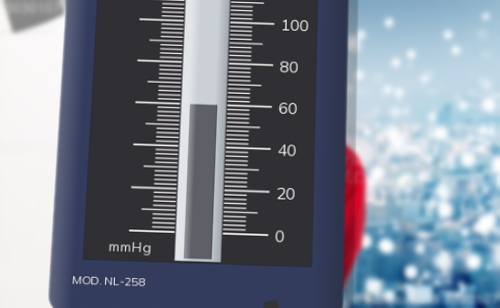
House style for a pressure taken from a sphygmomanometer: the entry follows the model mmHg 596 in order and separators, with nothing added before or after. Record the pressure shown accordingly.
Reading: mmHg 60
